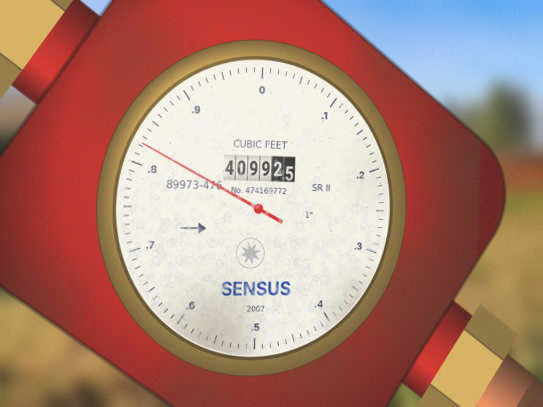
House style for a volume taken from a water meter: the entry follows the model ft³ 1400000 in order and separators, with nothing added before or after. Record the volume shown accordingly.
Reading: ft³ 409924.82
